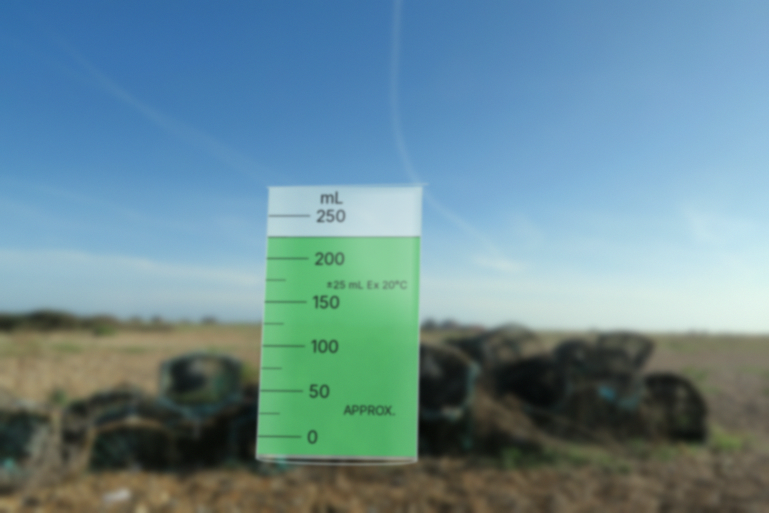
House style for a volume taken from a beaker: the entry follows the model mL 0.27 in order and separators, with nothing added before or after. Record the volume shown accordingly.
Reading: mL 225
